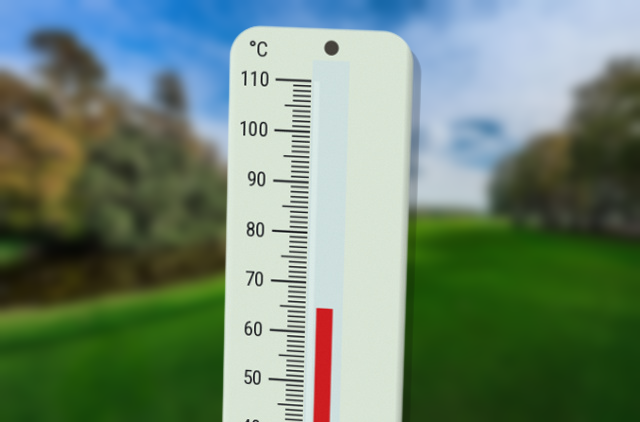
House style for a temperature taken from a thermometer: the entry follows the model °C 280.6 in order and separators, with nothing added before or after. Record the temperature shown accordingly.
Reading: °C 65
